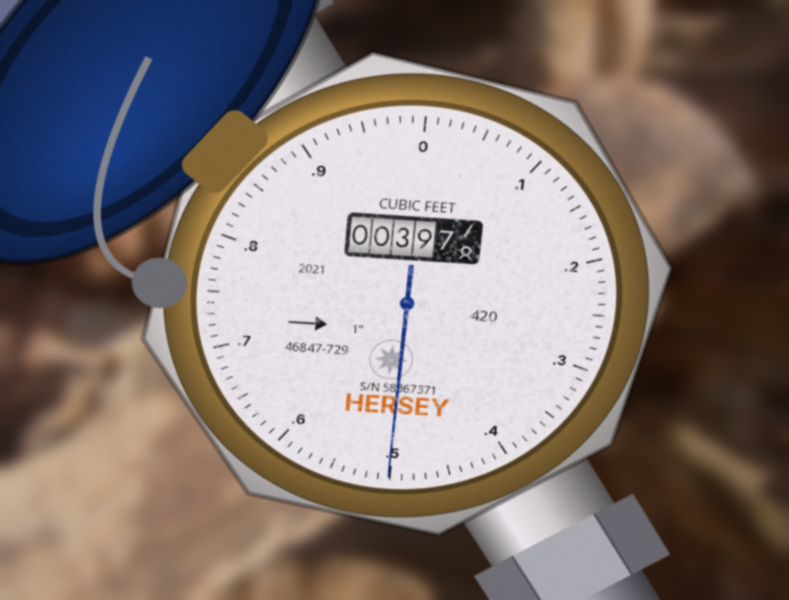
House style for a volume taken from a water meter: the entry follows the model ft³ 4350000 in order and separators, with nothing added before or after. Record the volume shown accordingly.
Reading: ft³ 3977.50
